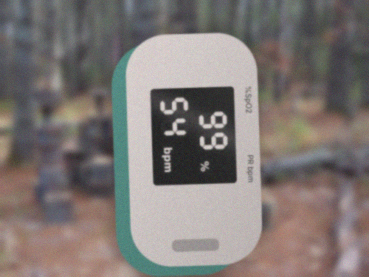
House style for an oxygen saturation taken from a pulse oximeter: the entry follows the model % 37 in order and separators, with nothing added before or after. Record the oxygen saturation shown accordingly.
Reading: % 99
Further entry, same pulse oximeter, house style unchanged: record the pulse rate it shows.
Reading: bpm 54
